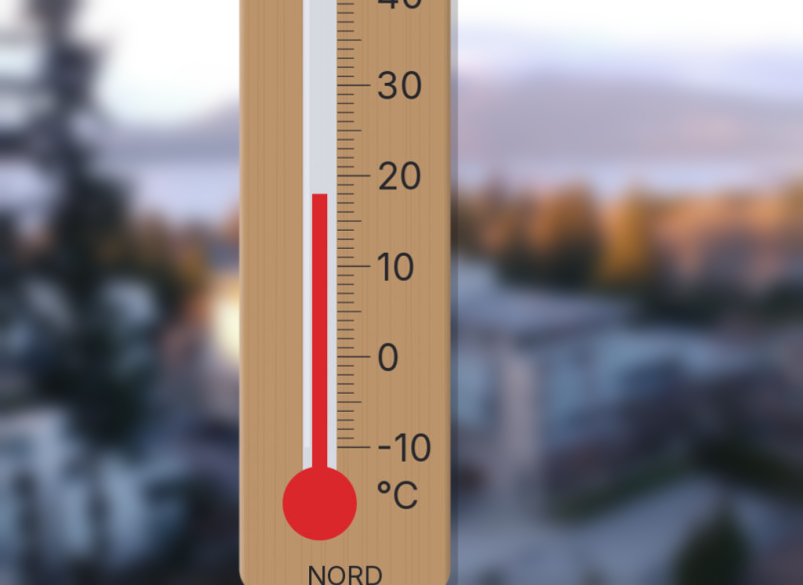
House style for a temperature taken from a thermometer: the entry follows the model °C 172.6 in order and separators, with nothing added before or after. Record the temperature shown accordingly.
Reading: °C 18
